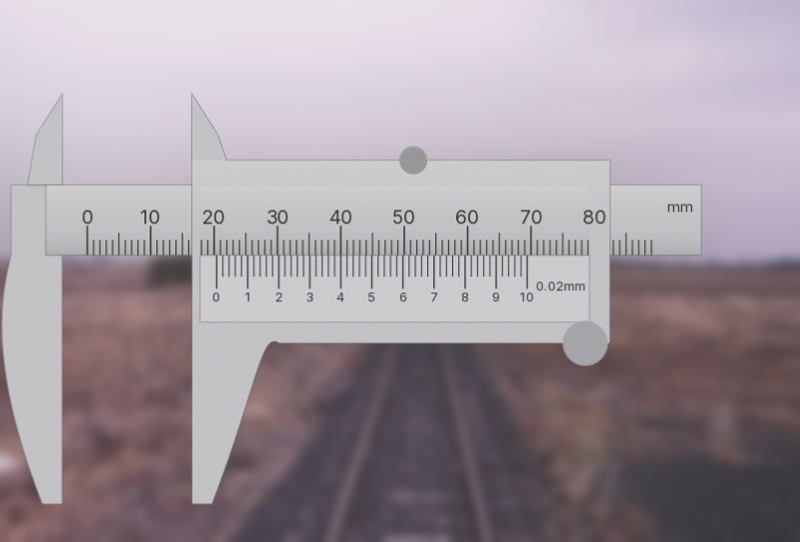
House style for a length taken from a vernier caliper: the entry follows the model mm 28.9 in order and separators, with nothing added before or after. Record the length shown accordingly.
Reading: mm 20.4
